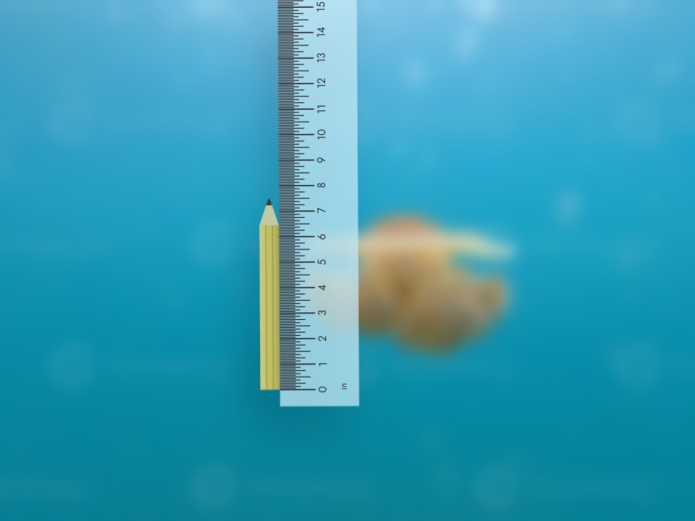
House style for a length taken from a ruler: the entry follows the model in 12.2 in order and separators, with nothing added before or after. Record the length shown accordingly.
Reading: in 7.5
